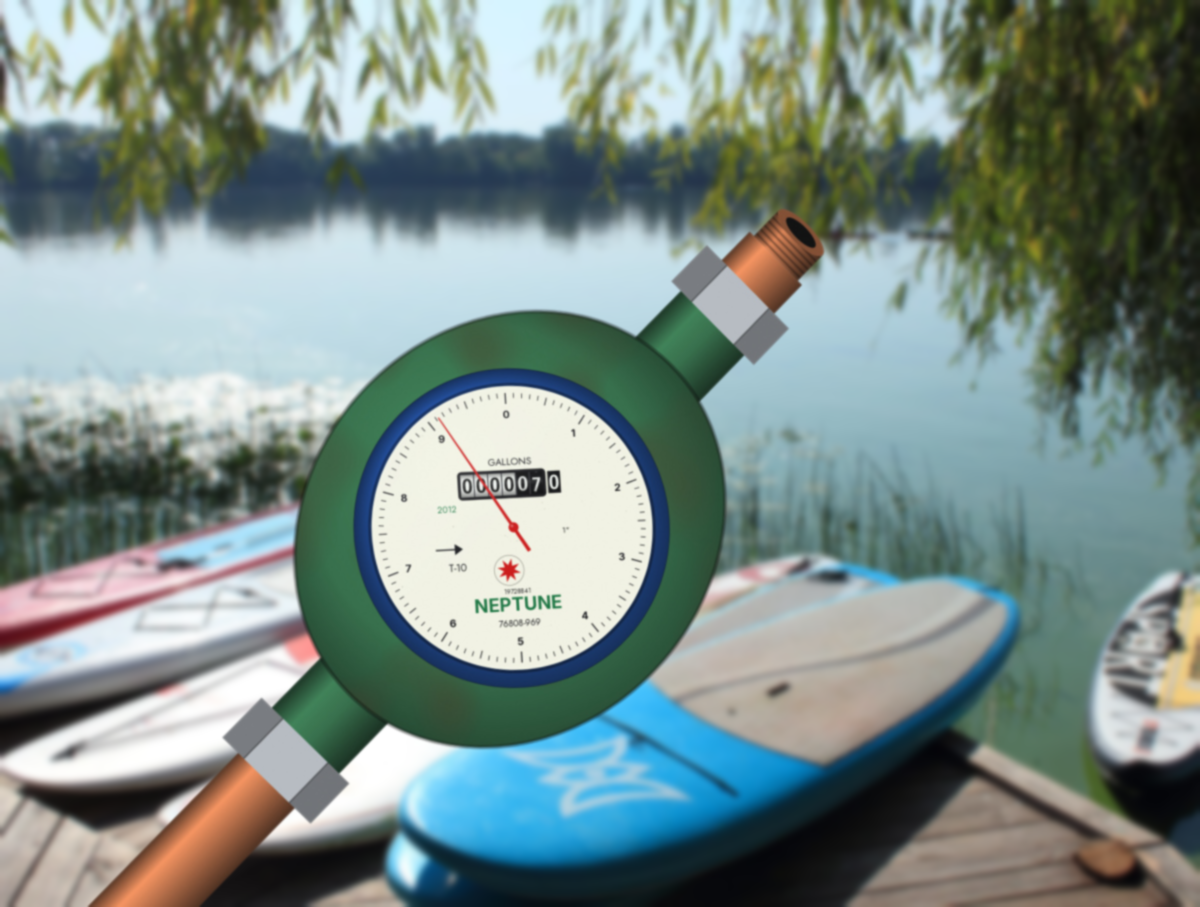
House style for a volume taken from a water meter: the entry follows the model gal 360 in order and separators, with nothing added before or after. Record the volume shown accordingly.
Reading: gal 69.1
